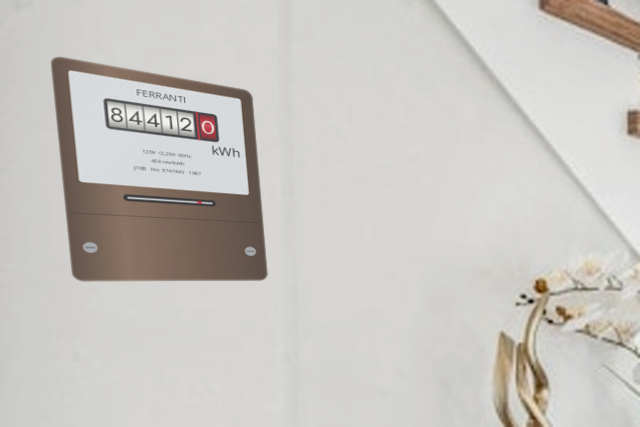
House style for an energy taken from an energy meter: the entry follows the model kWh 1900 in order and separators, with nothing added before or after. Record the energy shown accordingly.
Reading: kWh 84412.0
